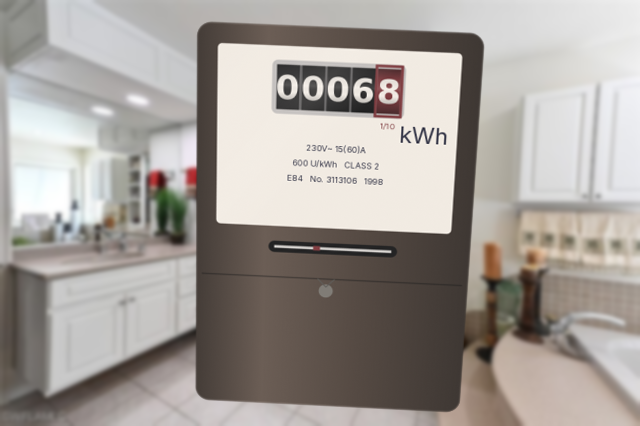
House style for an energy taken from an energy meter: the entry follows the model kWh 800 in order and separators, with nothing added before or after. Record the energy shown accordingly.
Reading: kWh 6.8
